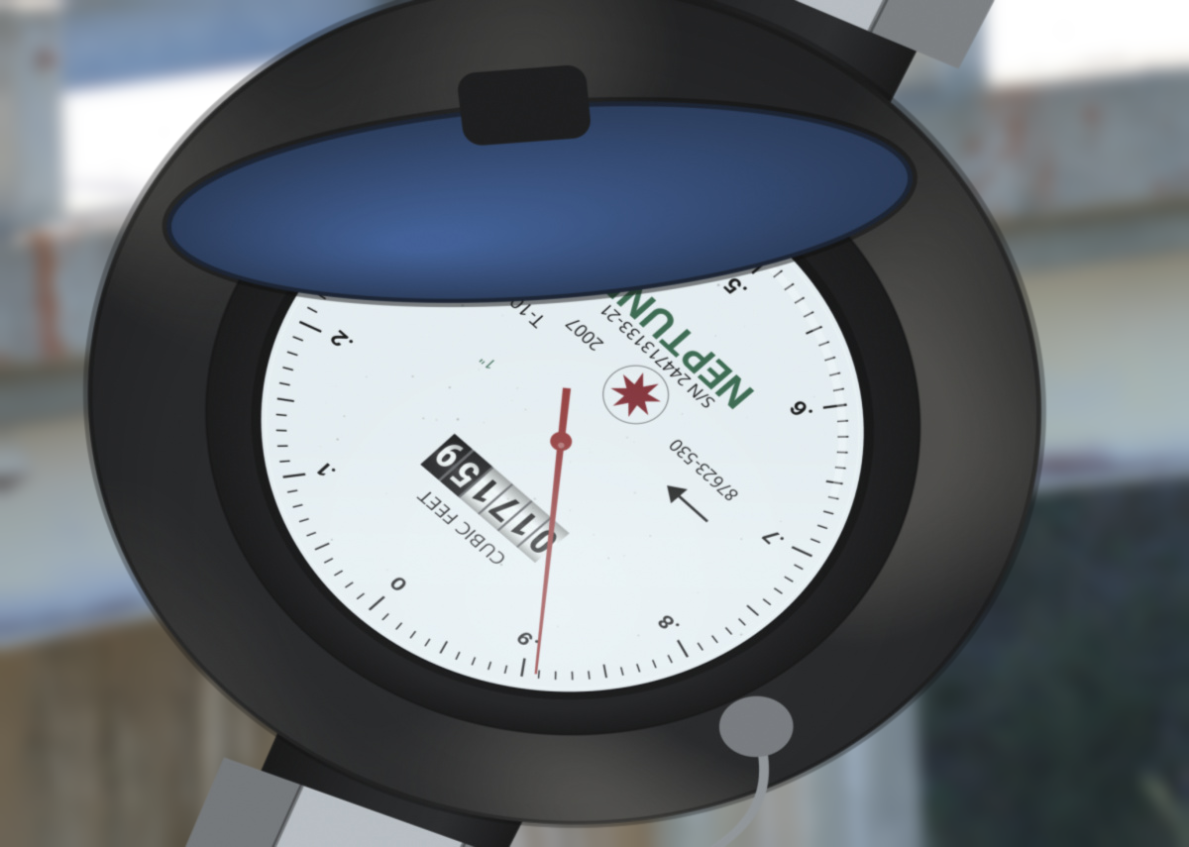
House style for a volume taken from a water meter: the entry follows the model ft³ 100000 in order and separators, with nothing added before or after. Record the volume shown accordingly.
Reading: ft³ 17158.89
